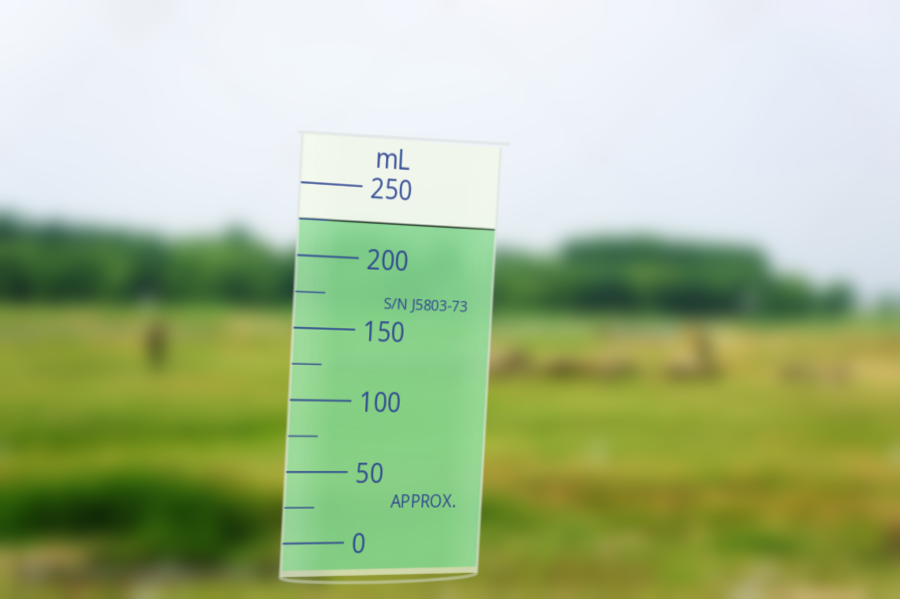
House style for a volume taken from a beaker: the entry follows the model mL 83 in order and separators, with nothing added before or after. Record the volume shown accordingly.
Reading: mL 225
